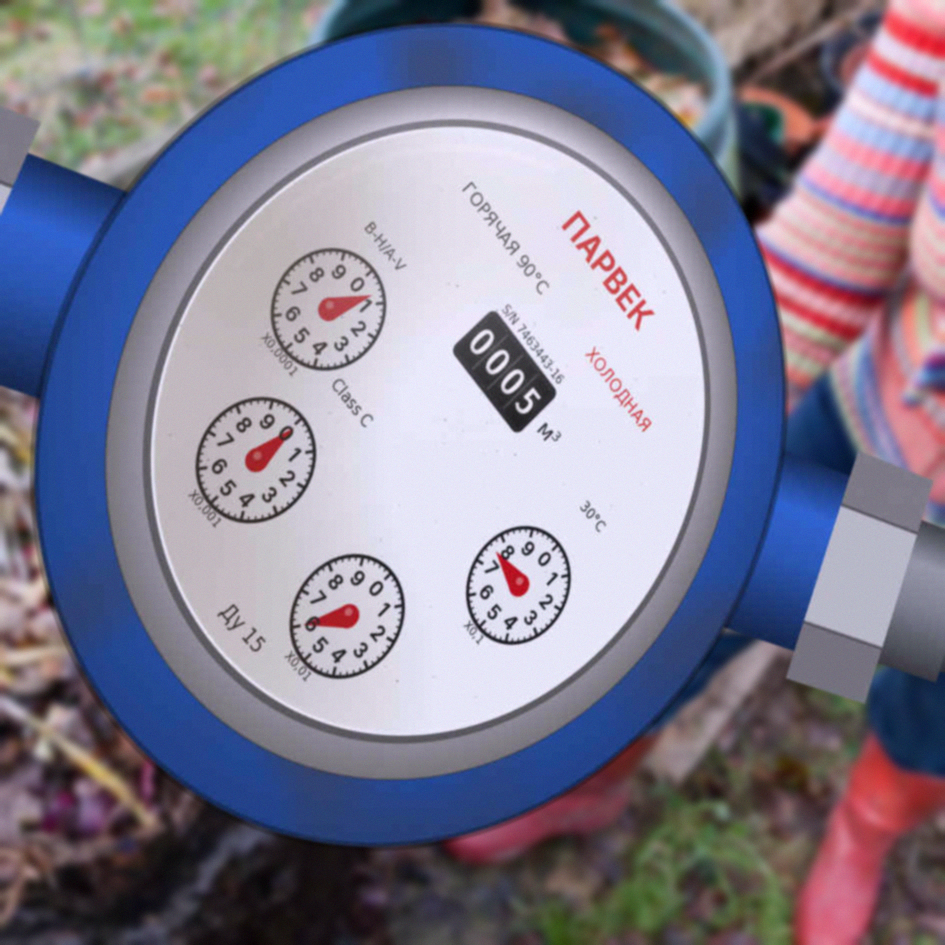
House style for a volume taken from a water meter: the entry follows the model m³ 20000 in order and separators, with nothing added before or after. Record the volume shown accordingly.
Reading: m³ 5.7600
